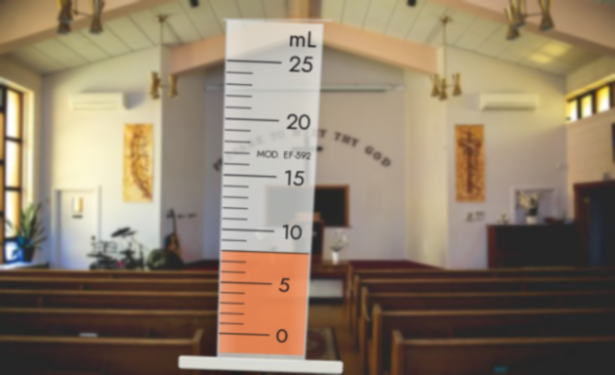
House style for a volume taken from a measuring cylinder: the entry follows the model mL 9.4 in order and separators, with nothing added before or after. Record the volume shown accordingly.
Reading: mL 8
